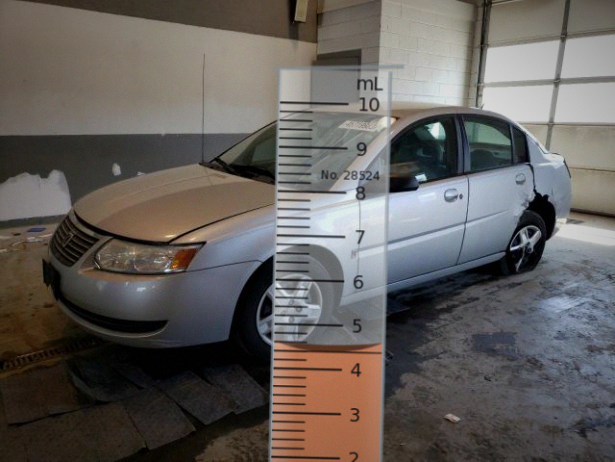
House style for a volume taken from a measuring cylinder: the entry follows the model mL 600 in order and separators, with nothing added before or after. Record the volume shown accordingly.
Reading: mL 4.4
